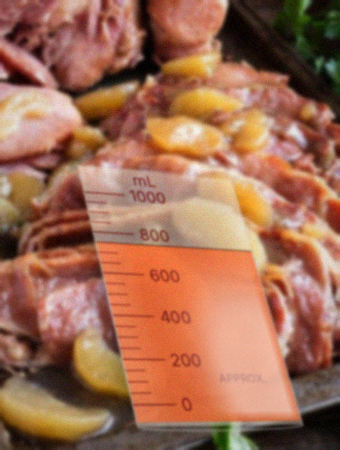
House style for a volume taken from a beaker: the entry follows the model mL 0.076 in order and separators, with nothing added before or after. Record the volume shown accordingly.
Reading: mL 750
